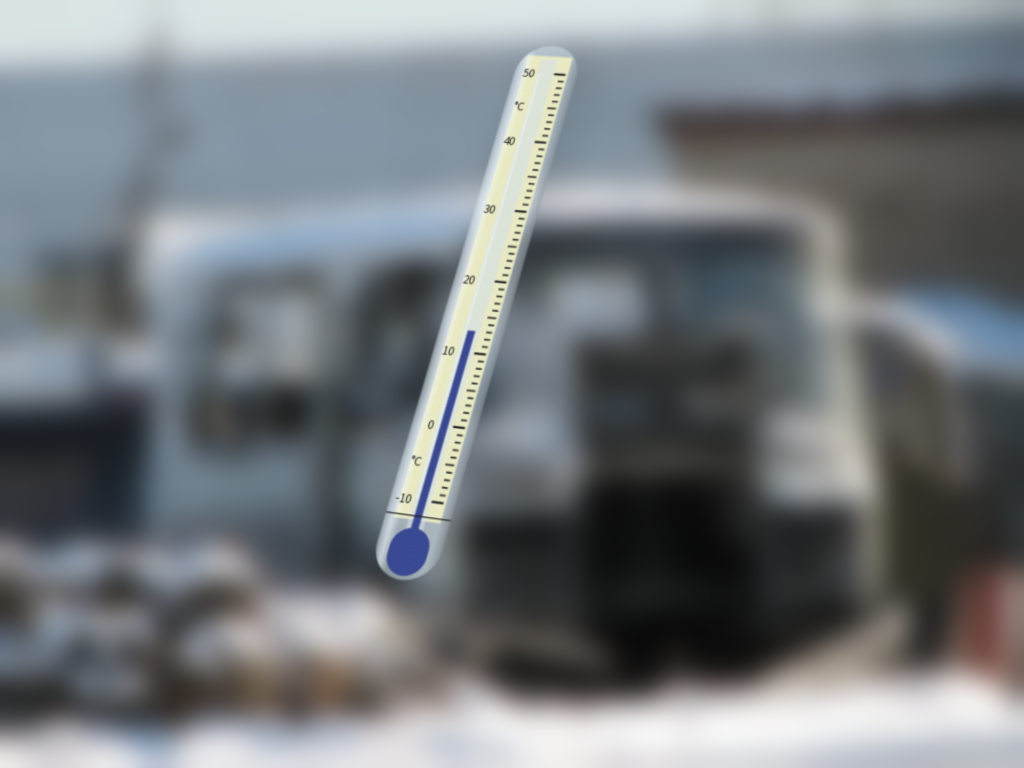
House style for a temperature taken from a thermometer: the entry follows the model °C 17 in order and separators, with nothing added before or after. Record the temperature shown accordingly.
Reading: °C 13
